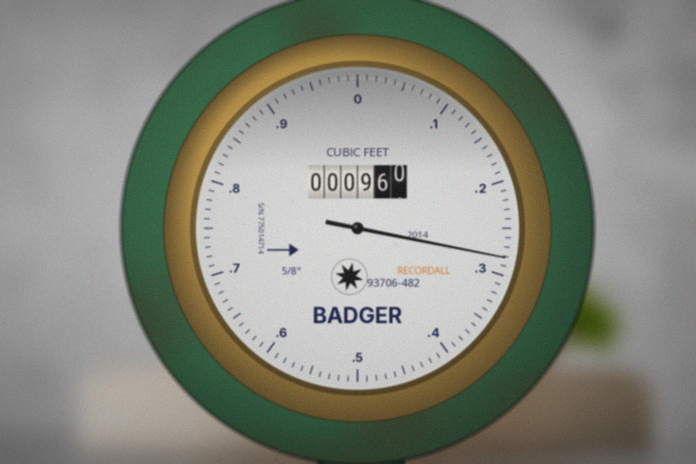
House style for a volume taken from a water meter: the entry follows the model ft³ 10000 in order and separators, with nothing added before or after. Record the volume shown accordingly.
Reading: ft³ 960.28
